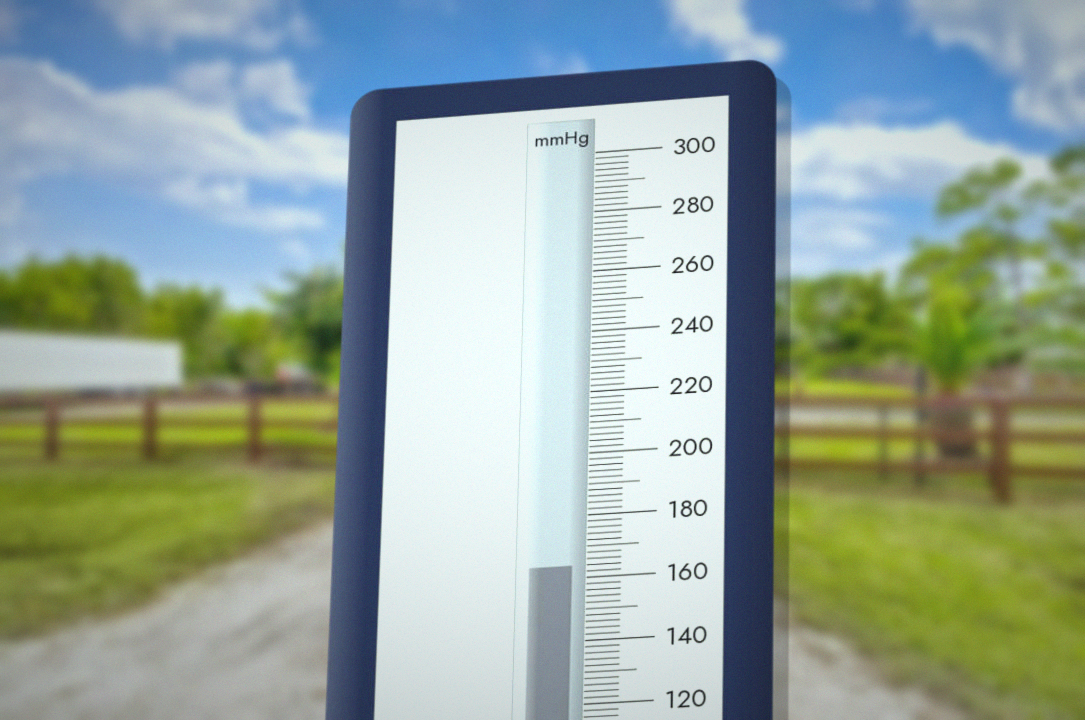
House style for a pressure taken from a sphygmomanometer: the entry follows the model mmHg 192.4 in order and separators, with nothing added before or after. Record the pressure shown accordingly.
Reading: mmHg 164
